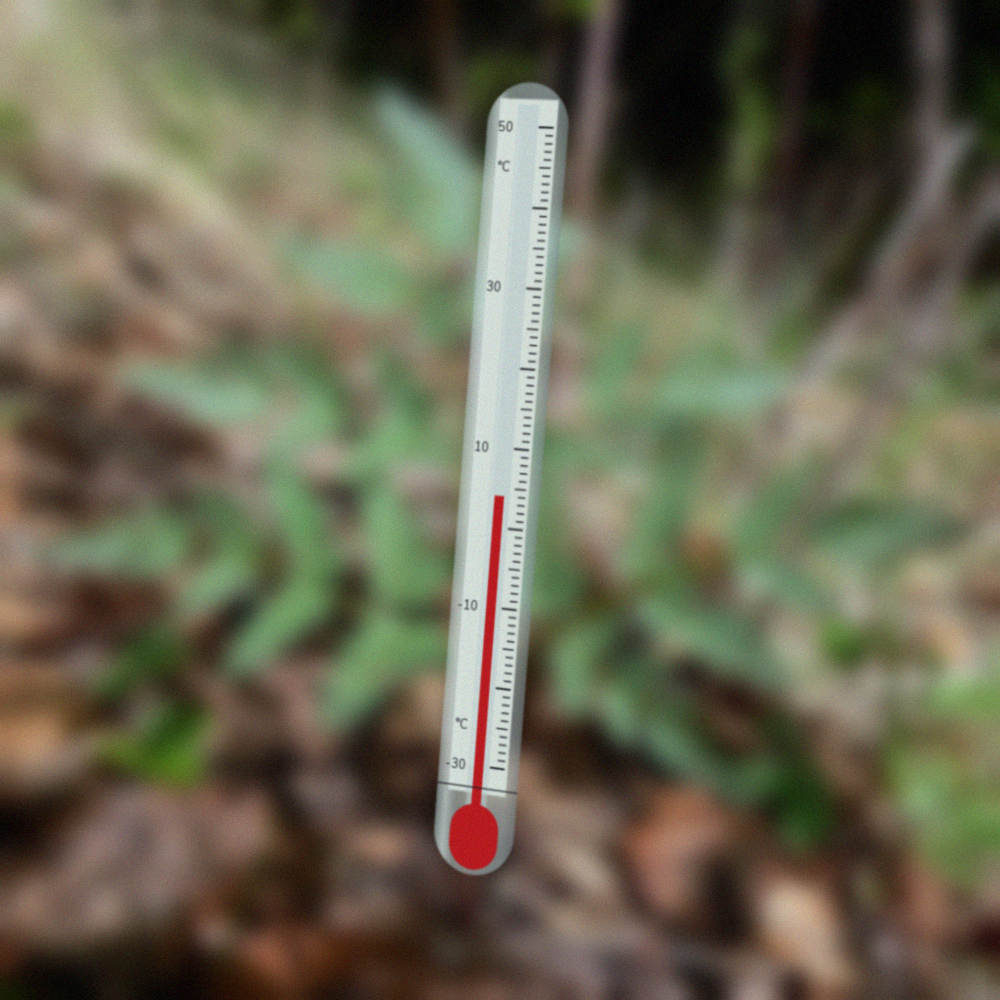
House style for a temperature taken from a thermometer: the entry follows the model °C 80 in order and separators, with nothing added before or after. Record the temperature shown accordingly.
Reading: °C 4
